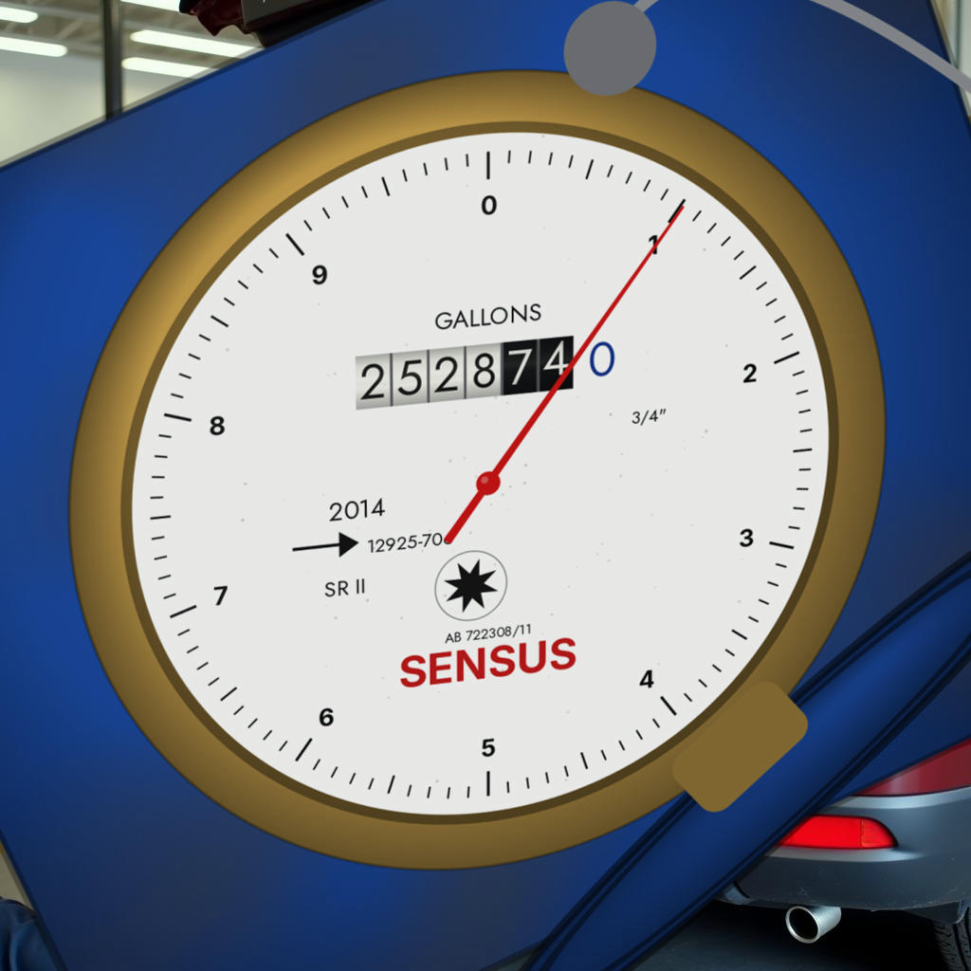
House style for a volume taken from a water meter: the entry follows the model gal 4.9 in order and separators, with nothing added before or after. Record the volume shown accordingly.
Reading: gal 2528741.0
